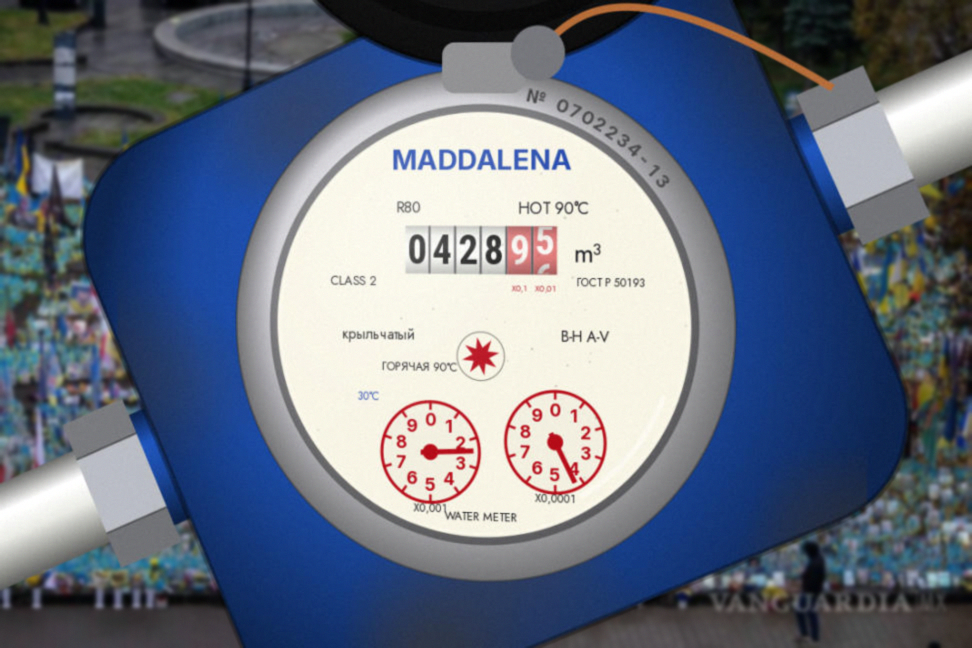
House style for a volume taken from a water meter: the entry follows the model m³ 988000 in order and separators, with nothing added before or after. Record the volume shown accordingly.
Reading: m³ 428.9524
